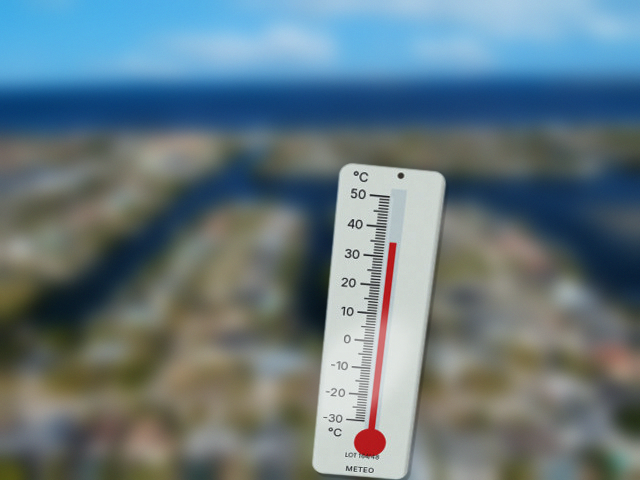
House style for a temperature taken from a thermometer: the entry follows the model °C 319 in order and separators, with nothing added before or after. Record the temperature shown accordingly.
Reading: °C 35
